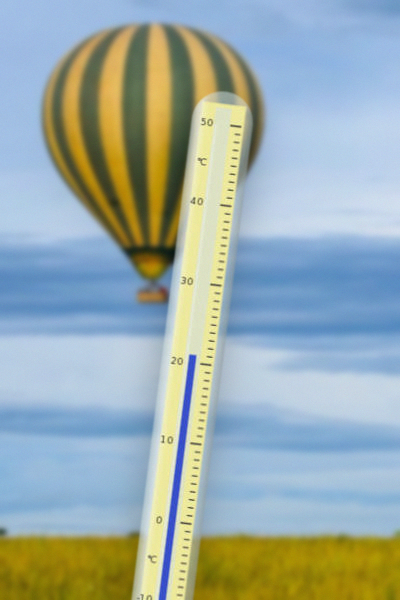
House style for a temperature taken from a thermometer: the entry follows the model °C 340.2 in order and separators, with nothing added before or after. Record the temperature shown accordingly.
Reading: °C 21
